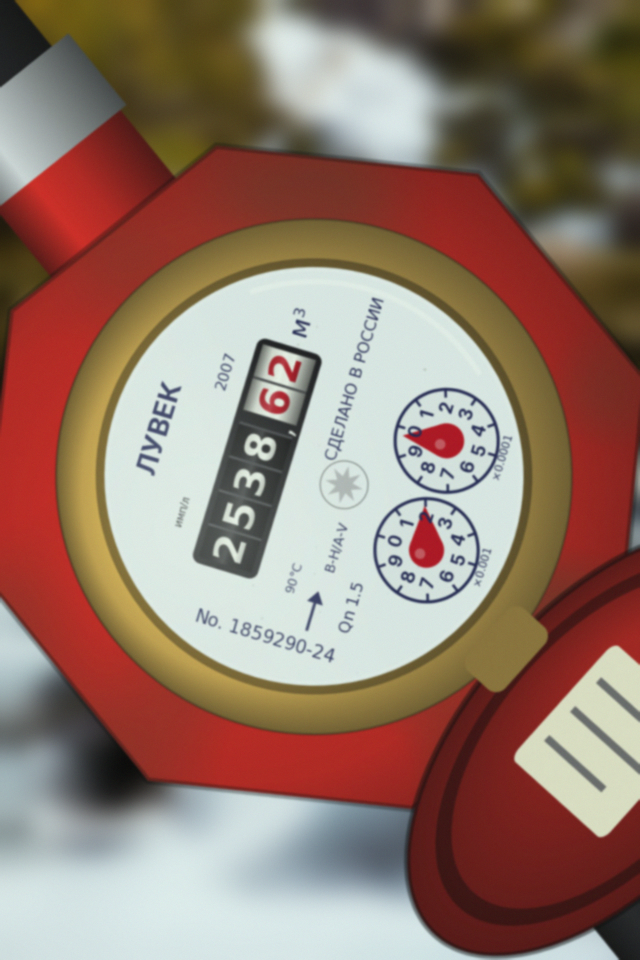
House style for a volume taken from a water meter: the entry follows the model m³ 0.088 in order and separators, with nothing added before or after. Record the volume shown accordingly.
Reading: m³ 2538.6219
